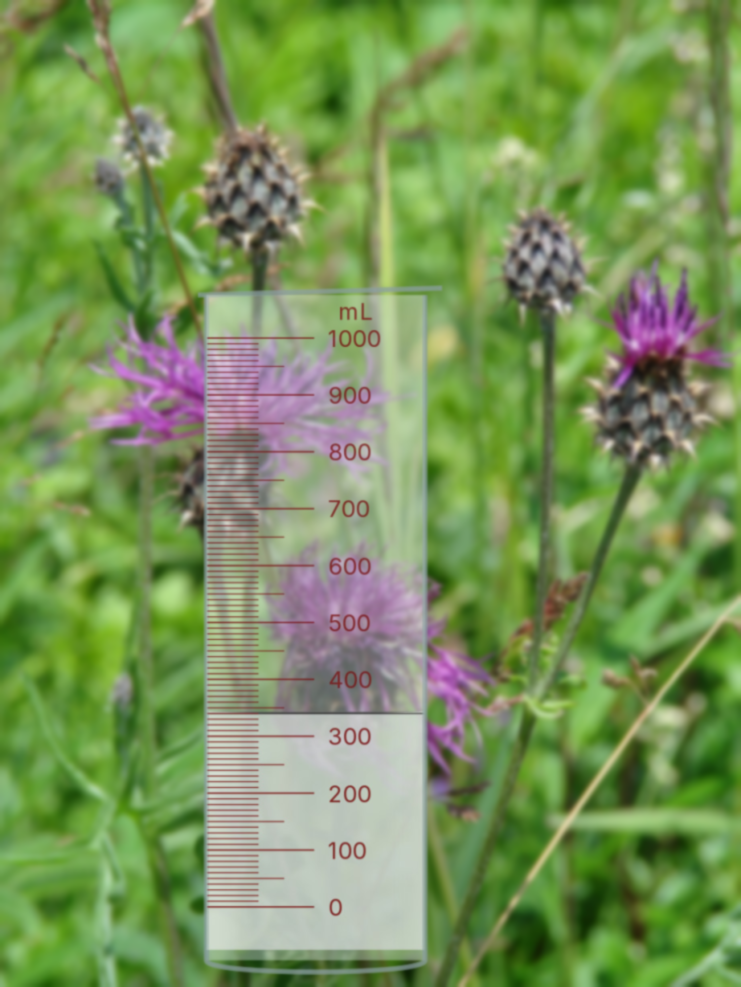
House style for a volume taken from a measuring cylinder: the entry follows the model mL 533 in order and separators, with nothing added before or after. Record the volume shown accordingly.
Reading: mL 340
